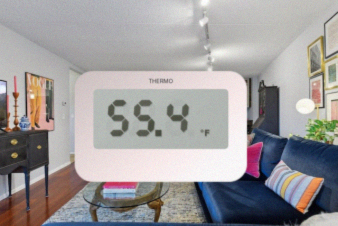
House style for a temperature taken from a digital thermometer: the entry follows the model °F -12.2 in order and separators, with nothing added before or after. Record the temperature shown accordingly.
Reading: °F 55.4
